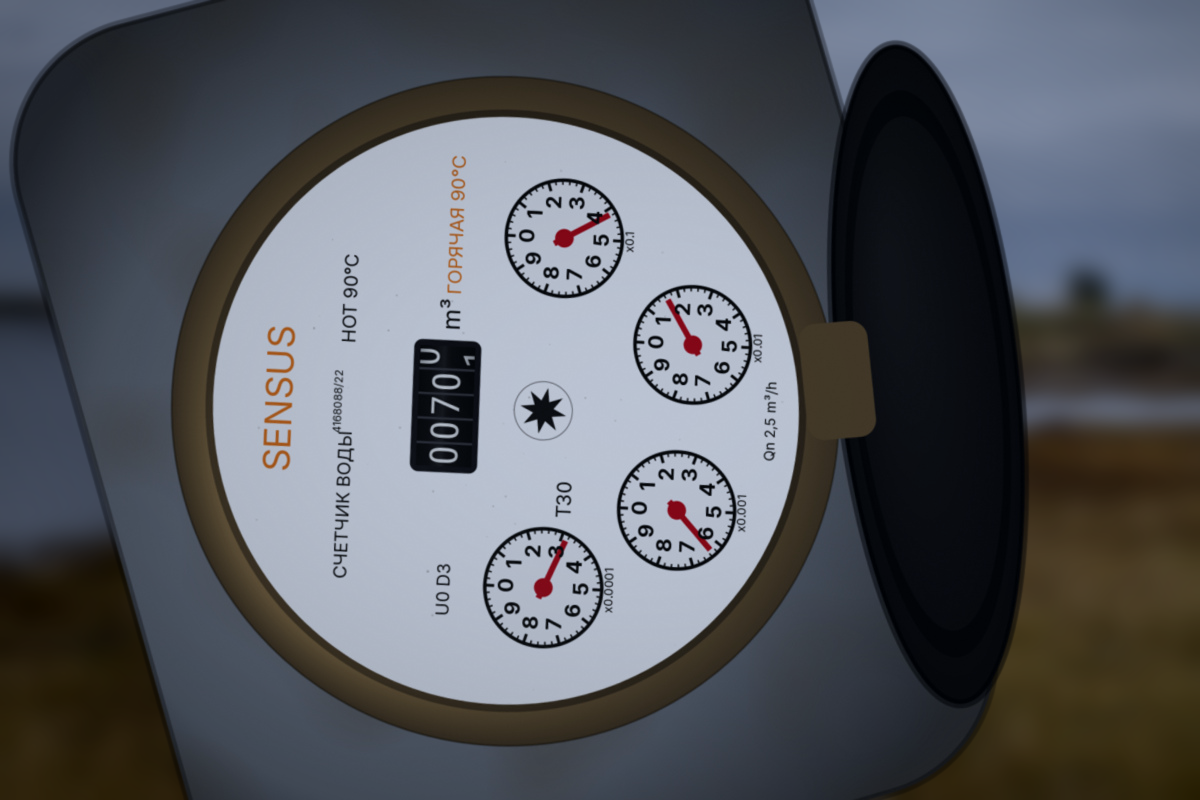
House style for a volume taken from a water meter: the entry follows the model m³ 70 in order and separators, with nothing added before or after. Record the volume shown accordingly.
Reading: m³ 700.4163
